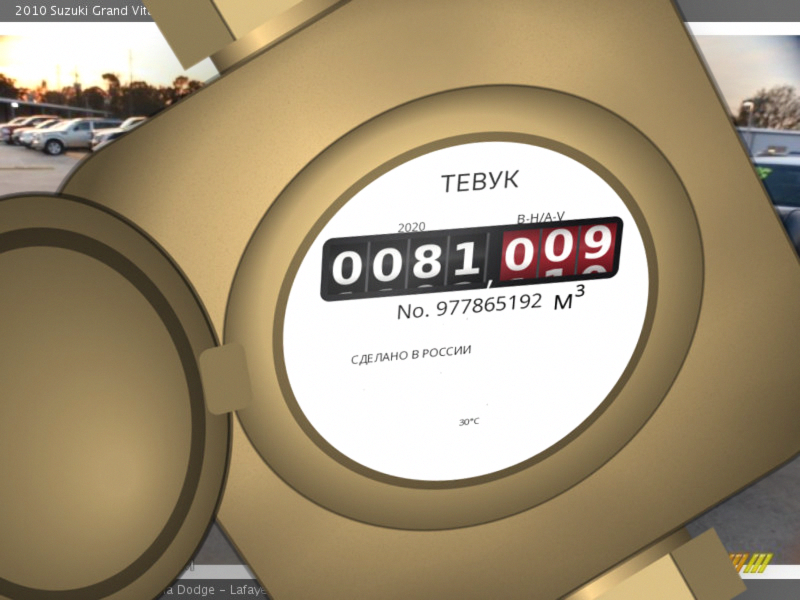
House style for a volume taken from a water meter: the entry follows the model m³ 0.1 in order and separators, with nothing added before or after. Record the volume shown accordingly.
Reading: m³ 81.009
